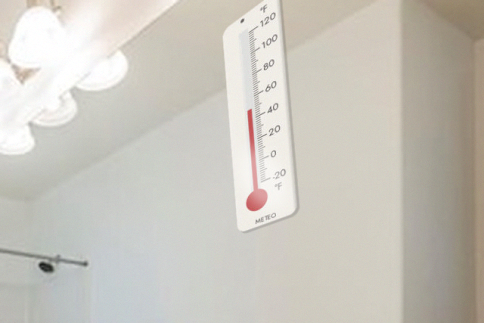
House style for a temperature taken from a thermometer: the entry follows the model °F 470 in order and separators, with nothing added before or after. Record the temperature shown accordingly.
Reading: °F 50
